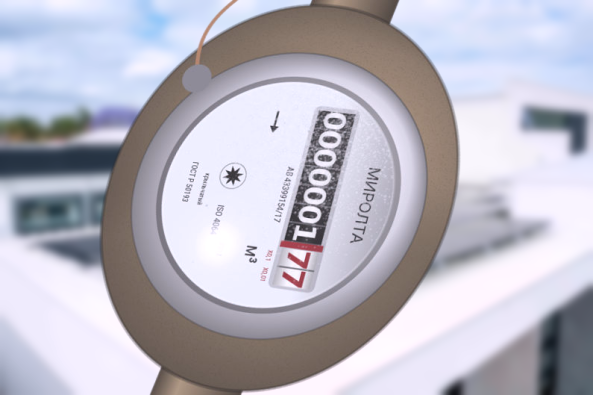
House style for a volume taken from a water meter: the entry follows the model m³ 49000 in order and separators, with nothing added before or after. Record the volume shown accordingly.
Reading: m³ 1.77
